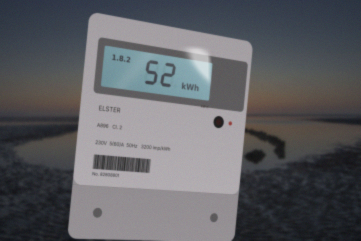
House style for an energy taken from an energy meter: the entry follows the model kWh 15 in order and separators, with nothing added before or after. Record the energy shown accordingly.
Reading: kWh 52
